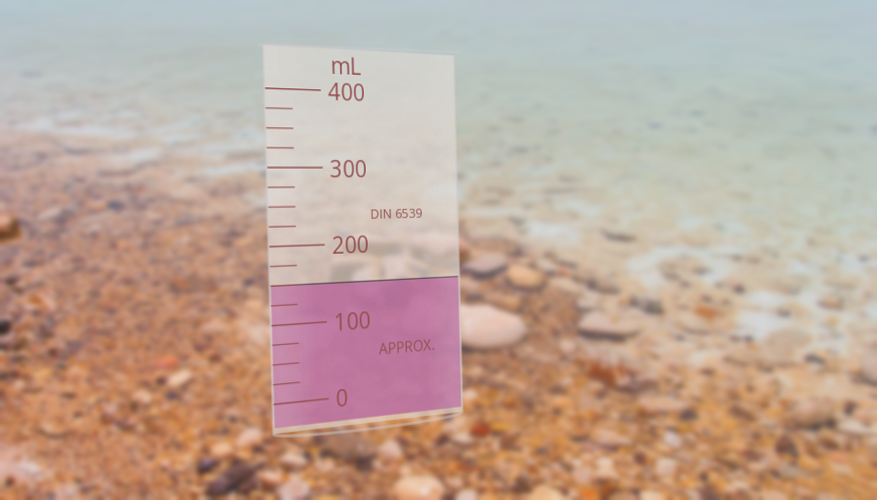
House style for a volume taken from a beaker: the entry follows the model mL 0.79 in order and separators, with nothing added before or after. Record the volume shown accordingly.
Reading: mL 150
